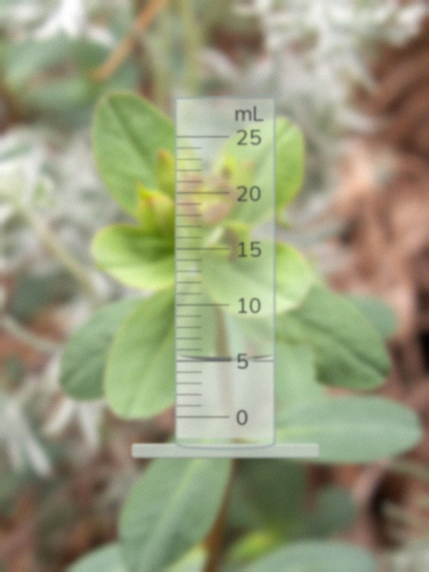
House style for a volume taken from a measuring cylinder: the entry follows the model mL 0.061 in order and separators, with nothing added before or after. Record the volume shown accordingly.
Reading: mL 5
